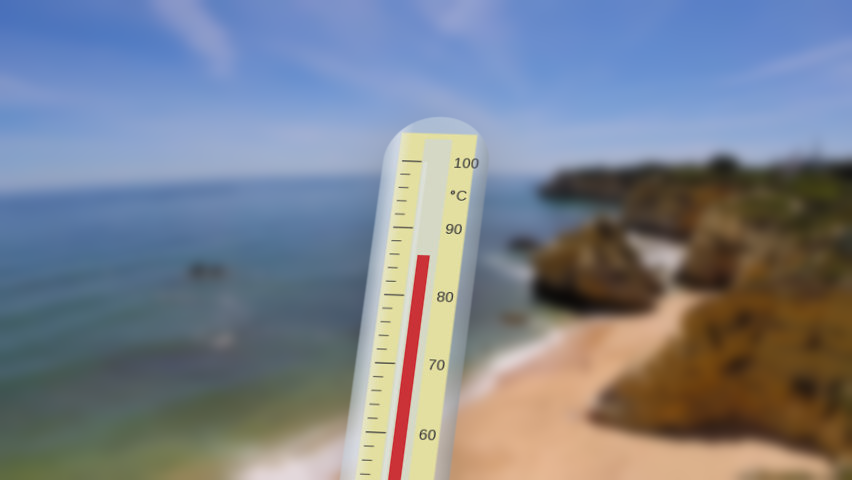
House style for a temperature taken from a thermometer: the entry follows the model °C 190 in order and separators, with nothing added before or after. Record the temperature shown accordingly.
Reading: °C 86
